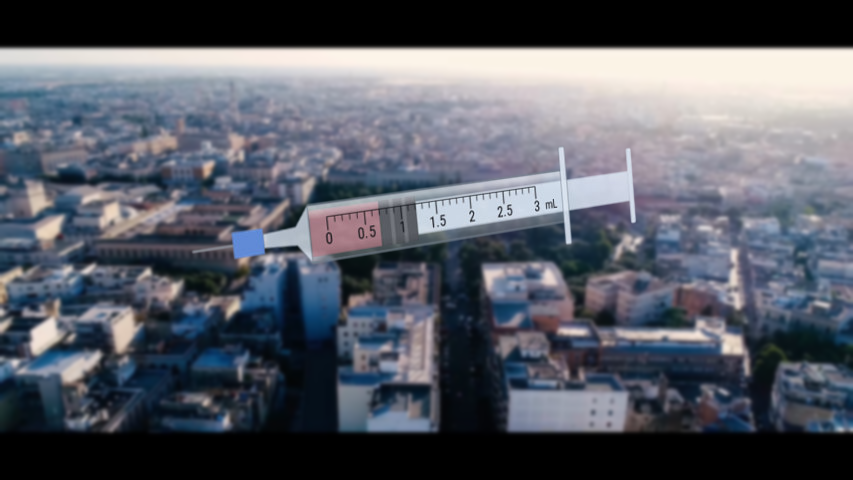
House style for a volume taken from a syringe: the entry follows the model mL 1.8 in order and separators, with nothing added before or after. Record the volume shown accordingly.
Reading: mL 0.7
